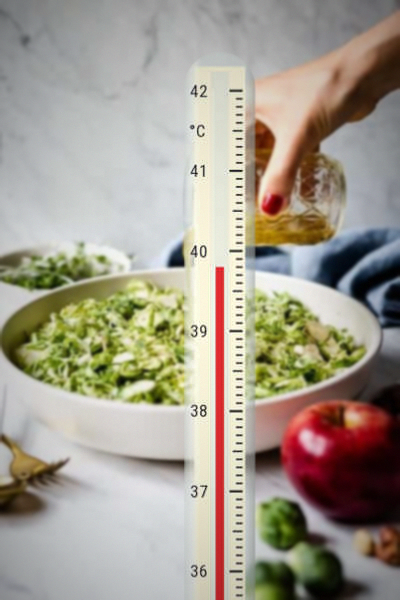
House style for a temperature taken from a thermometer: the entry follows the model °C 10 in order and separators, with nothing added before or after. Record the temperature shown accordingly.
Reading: °C 39.8
